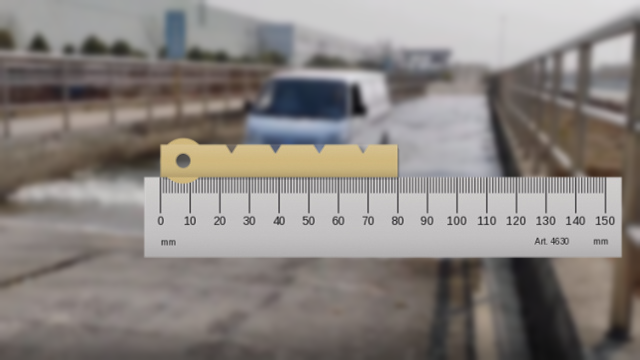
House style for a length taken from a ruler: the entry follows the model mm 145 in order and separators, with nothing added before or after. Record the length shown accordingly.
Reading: mm 80
